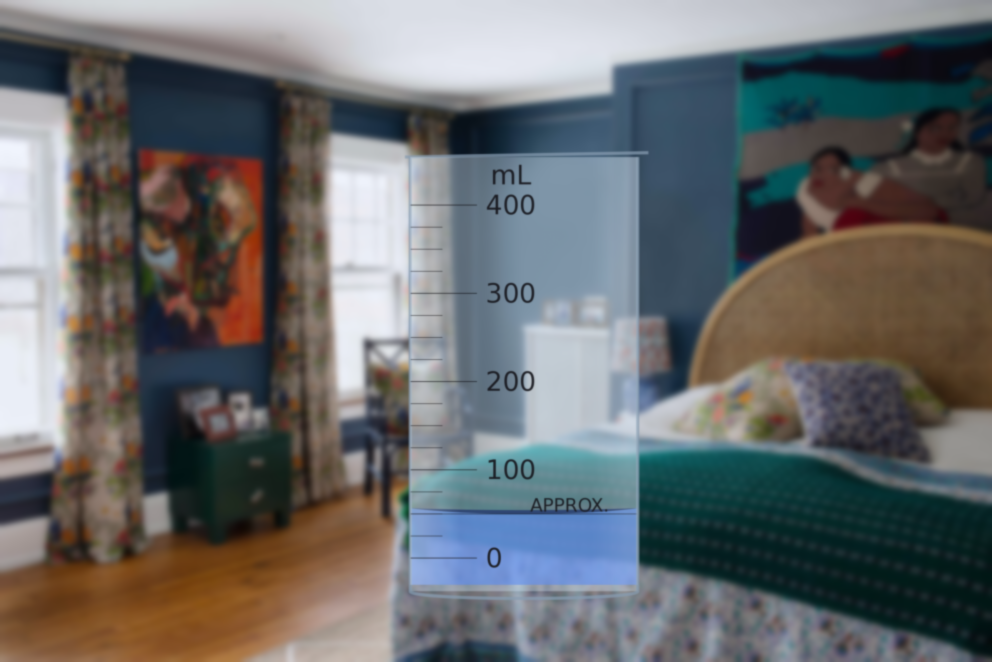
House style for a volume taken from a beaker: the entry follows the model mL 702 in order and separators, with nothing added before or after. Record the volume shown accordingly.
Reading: mL 50
